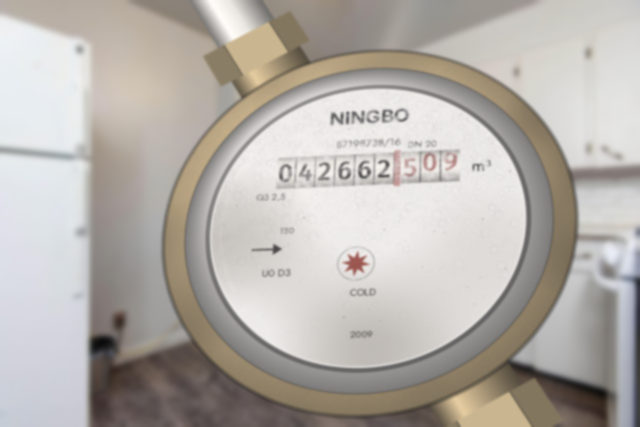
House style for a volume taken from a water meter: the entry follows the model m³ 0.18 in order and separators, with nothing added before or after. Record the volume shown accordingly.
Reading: m³ 42662.509
